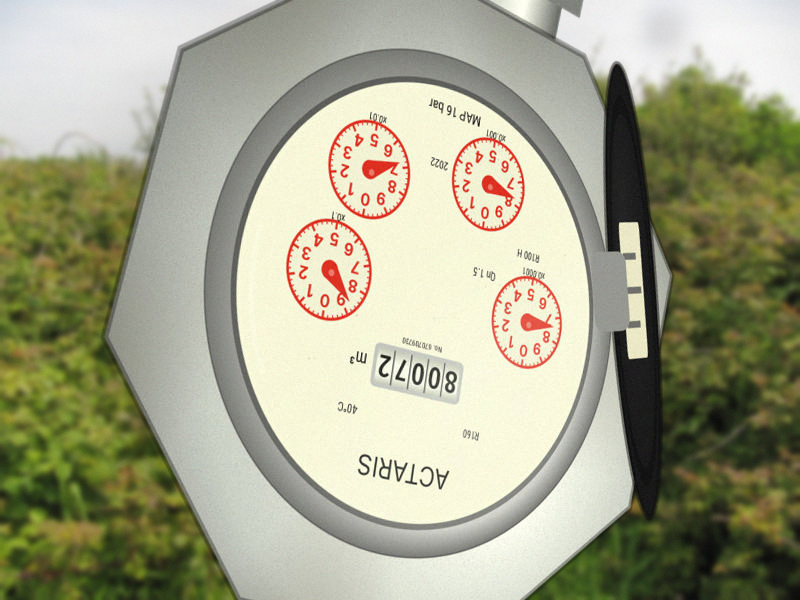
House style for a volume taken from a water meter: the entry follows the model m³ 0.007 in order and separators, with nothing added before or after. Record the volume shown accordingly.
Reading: m³ 80072.8677
